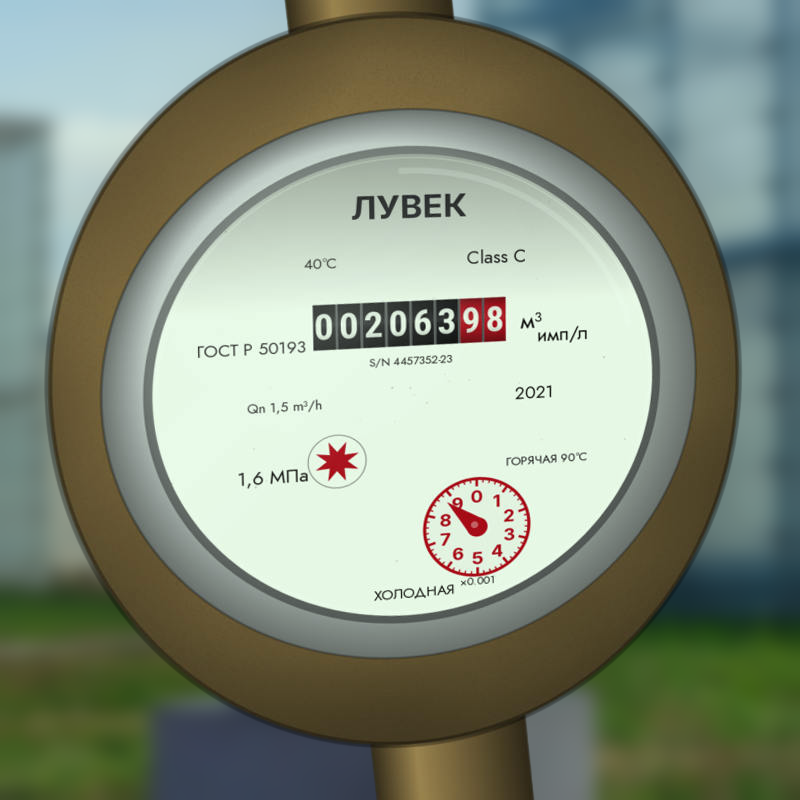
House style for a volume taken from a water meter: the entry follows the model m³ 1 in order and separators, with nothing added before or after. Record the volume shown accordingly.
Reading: m³ 2063.988
